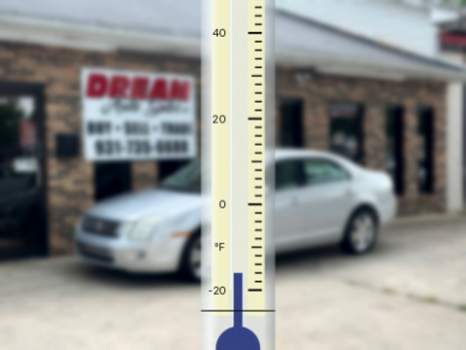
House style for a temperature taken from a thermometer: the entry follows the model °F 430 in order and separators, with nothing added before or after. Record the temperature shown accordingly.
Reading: °F -16
